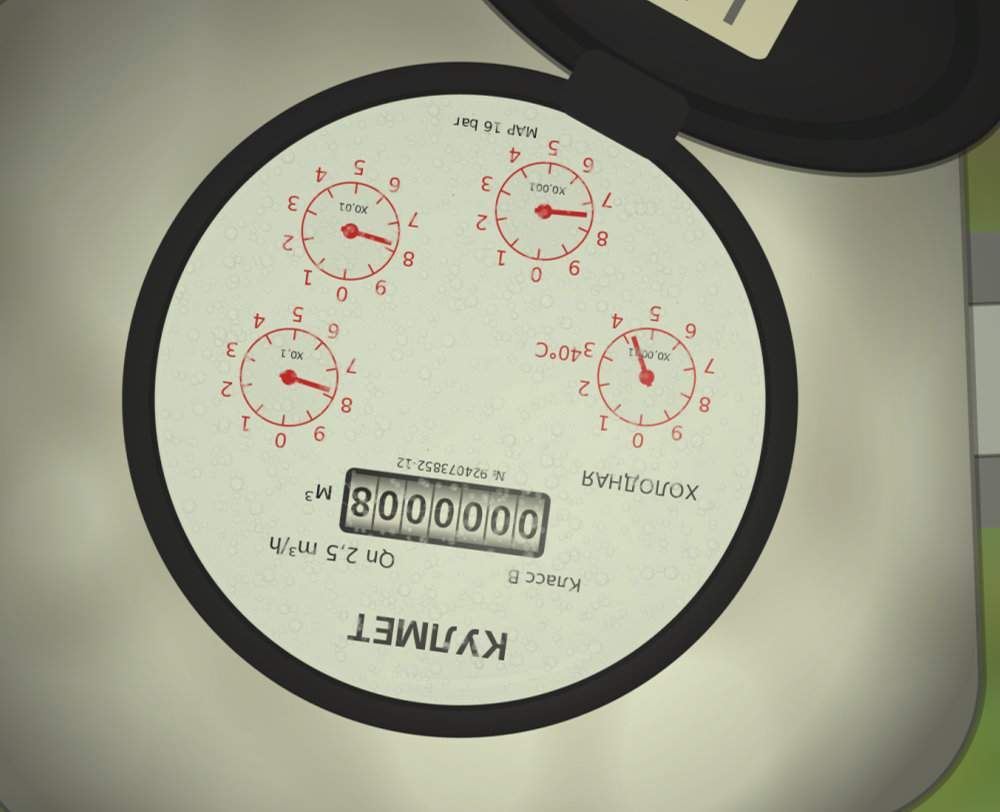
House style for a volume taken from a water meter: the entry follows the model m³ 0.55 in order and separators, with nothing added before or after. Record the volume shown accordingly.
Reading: m³ 8.7774
